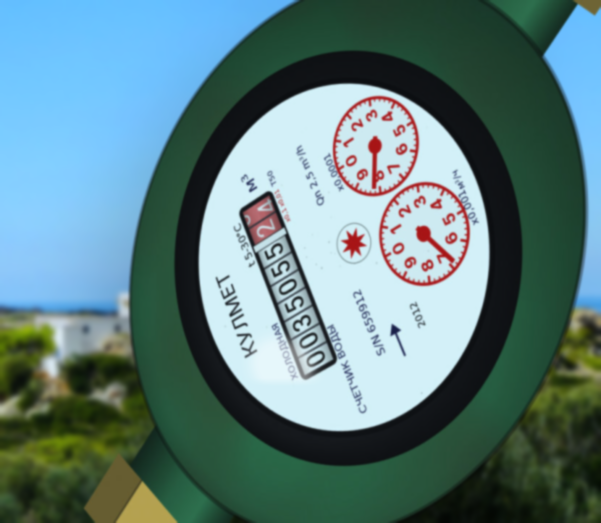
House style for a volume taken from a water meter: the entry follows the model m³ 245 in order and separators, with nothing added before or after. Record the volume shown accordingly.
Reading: m³ 35055.2368
